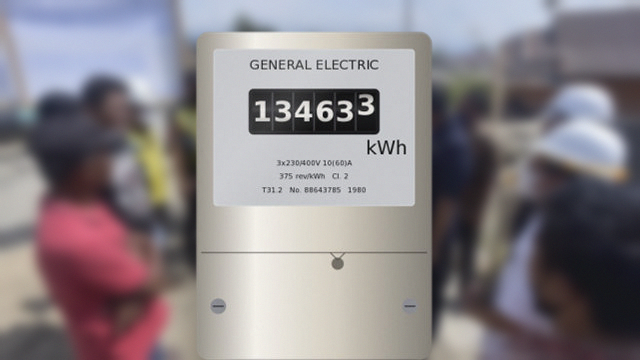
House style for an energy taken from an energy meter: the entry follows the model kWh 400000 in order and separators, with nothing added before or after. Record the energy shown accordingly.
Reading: kWh 134633
